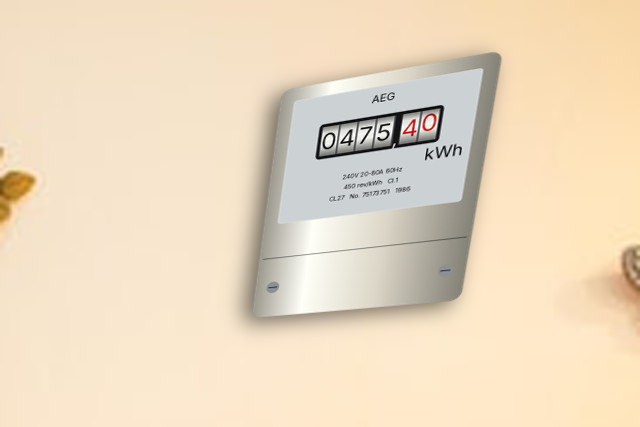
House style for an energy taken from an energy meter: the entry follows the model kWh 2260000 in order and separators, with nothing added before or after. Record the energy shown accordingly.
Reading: kWh 475.40
